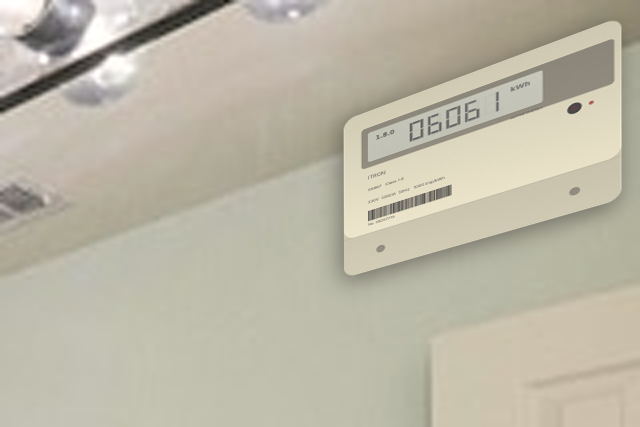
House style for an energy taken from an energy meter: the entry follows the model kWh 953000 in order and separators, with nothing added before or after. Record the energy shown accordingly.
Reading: kWh 6061
